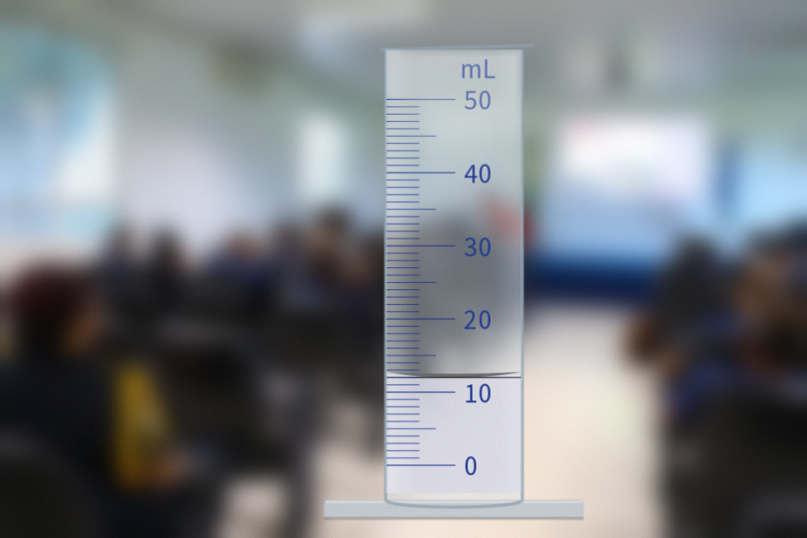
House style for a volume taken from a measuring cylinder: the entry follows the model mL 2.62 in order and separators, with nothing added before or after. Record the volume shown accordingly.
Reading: mL 12
